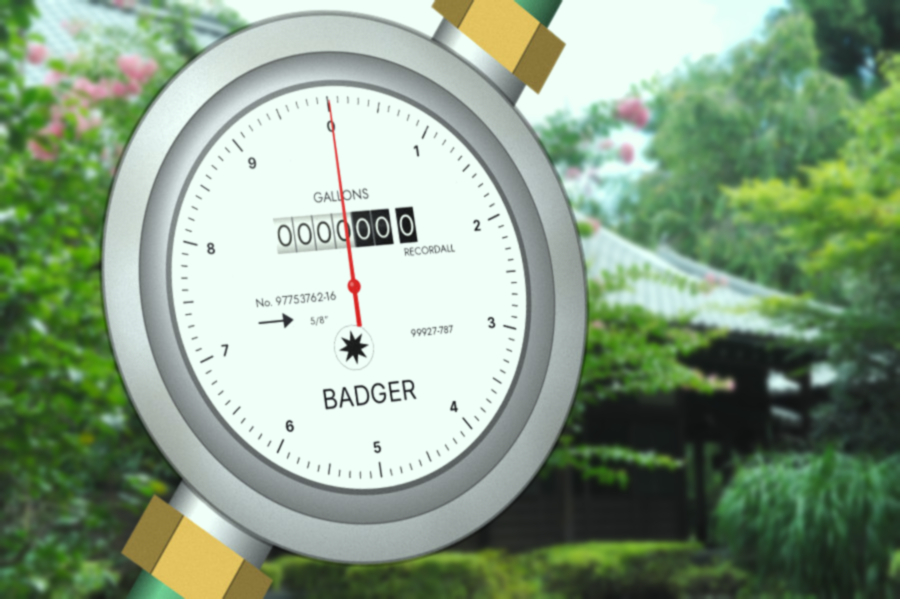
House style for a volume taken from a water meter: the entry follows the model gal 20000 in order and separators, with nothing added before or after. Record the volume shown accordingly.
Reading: gal 0.0
